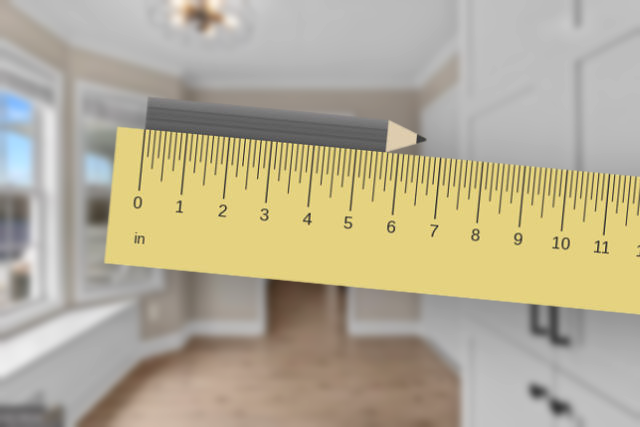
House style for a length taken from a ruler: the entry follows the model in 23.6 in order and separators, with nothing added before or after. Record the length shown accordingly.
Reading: in 6.625
